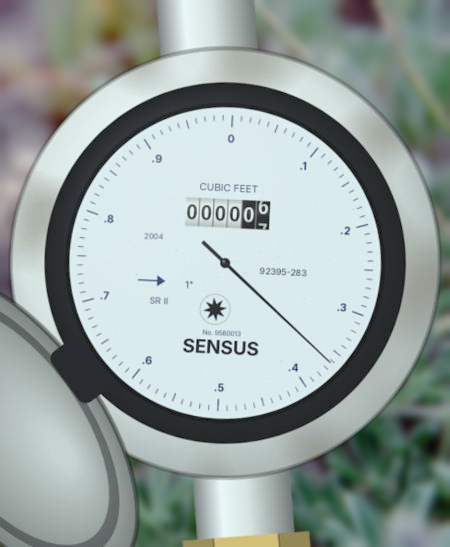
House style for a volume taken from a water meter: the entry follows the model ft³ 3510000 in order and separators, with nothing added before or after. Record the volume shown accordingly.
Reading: ft³ 6.36
